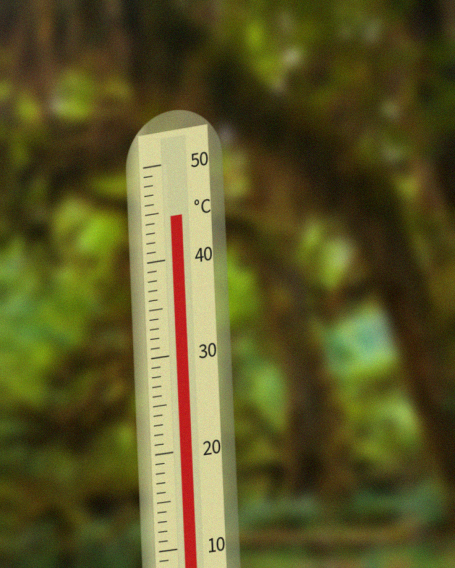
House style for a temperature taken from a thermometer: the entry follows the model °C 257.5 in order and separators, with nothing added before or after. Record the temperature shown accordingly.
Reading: °C 44.5
